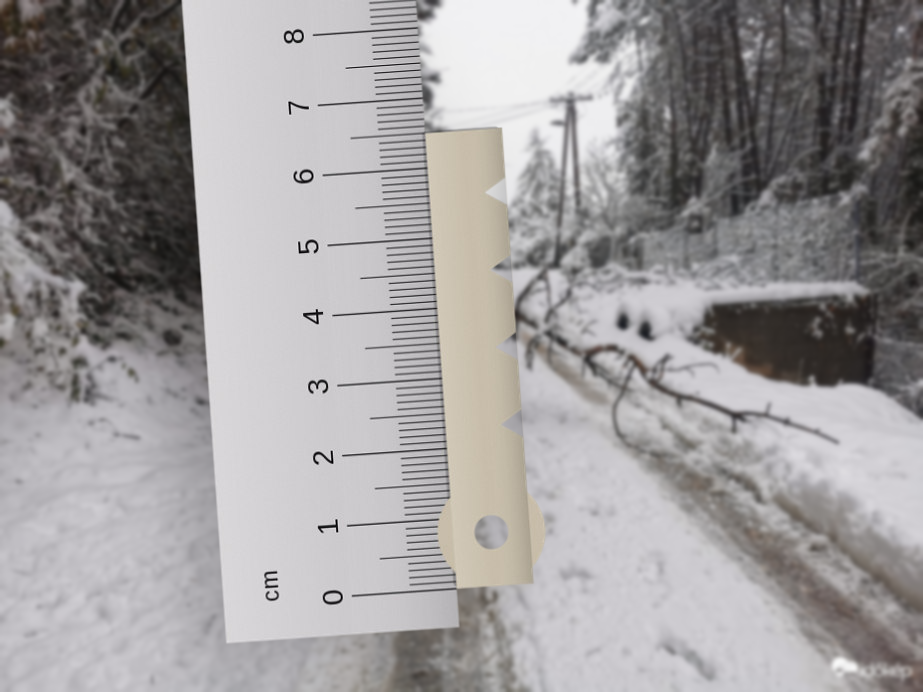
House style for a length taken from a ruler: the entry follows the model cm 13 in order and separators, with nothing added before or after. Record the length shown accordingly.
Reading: cm 6.5
